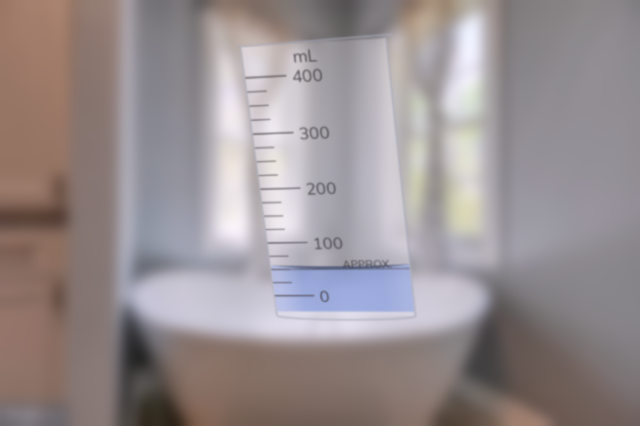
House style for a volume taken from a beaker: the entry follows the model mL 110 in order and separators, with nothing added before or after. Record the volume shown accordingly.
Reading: mL 50
